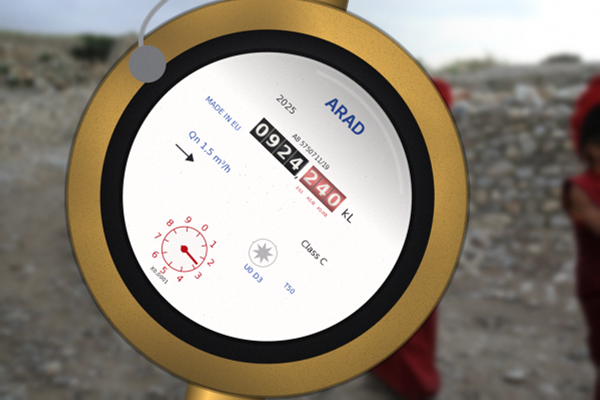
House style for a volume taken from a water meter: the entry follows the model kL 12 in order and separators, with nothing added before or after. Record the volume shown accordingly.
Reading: kL 924.2402
